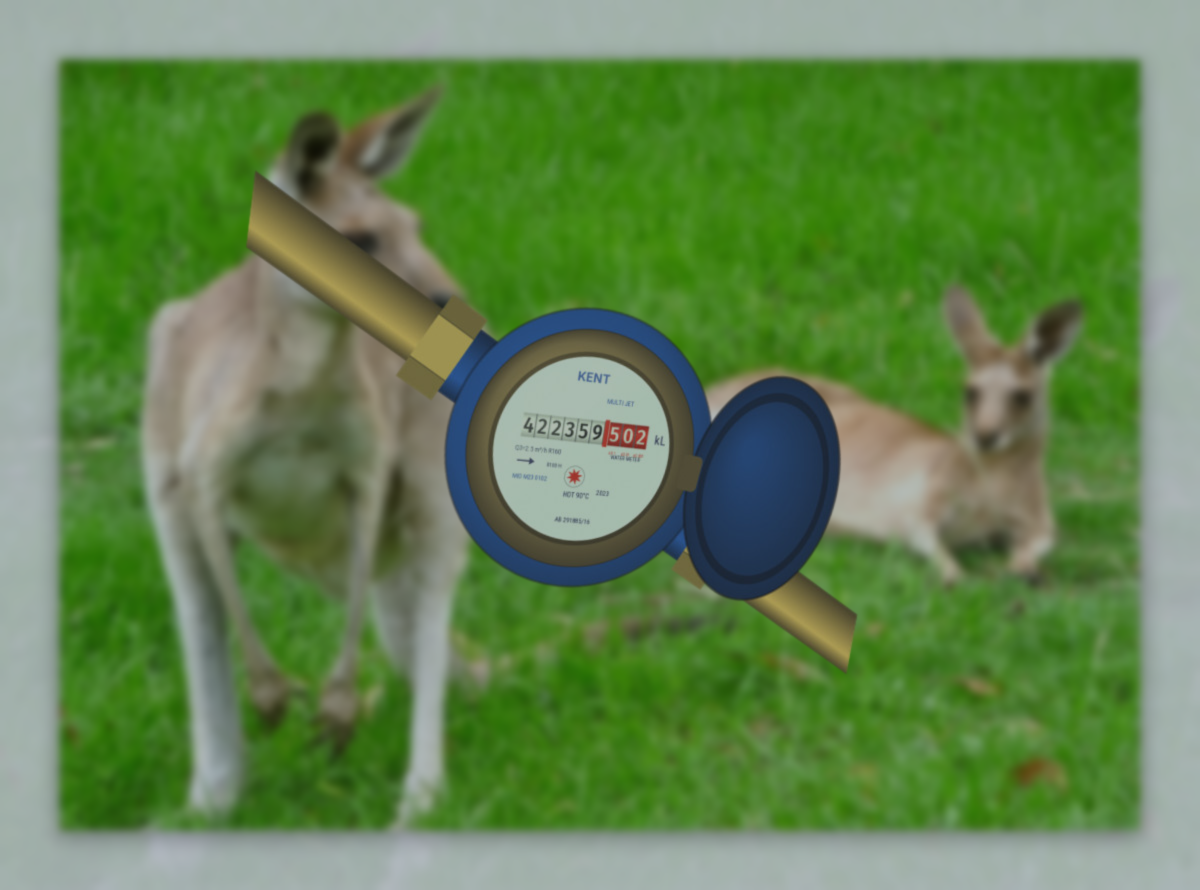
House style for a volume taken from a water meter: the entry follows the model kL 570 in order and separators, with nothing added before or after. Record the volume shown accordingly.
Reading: kL 422359.502
